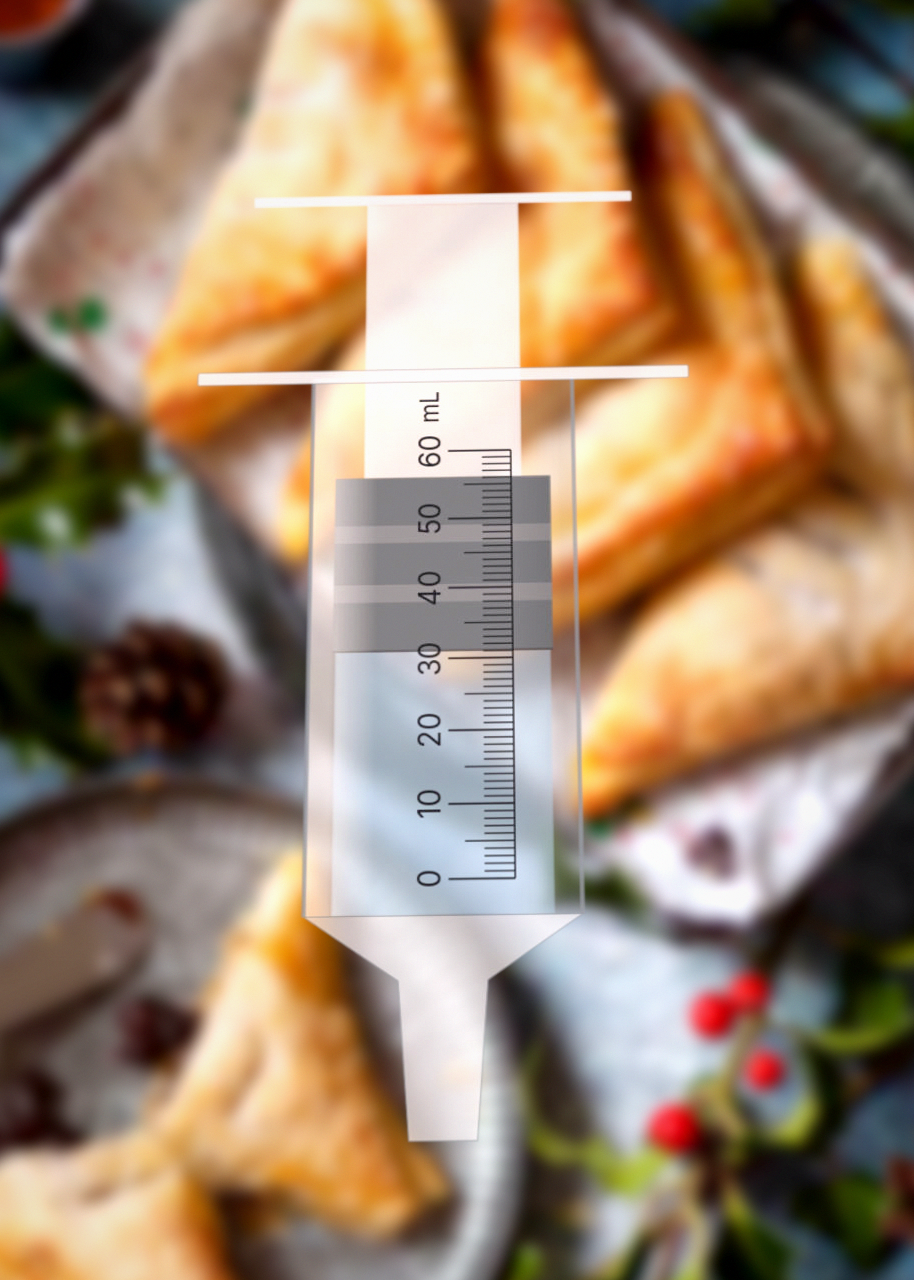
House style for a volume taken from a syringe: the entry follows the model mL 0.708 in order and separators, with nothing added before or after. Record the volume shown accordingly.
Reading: mL 31
